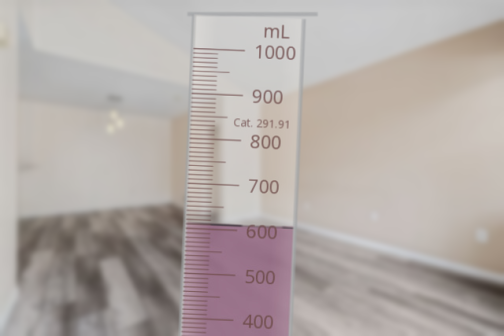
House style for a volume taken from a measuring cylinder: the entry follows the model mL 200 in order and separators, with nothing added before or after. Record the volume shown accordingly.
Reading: mL 610
